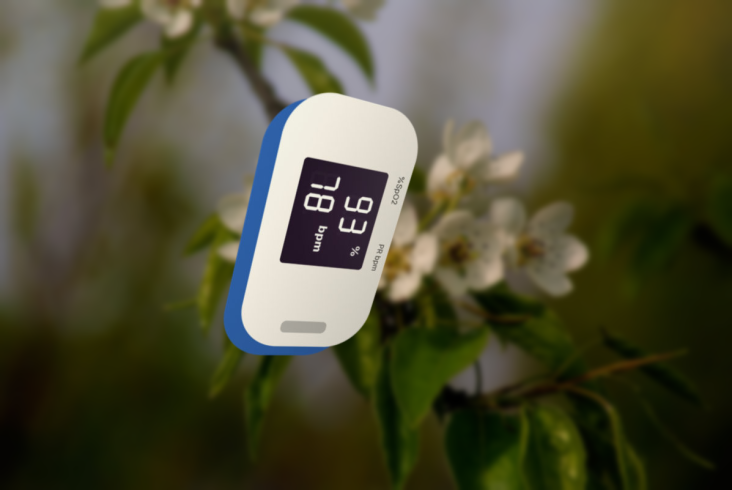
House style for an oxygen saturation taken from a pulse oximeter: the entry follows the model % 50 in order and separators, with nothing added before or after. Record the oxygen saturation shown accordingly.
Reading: % 93
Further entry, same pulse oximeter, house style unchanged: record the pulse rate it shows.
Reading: bpm 78
